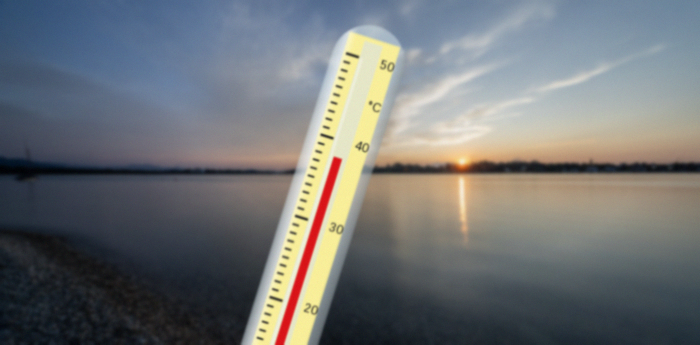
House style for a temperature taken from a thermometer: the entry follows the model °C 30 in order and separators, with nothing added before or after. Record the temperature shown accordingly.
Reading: °C 38
